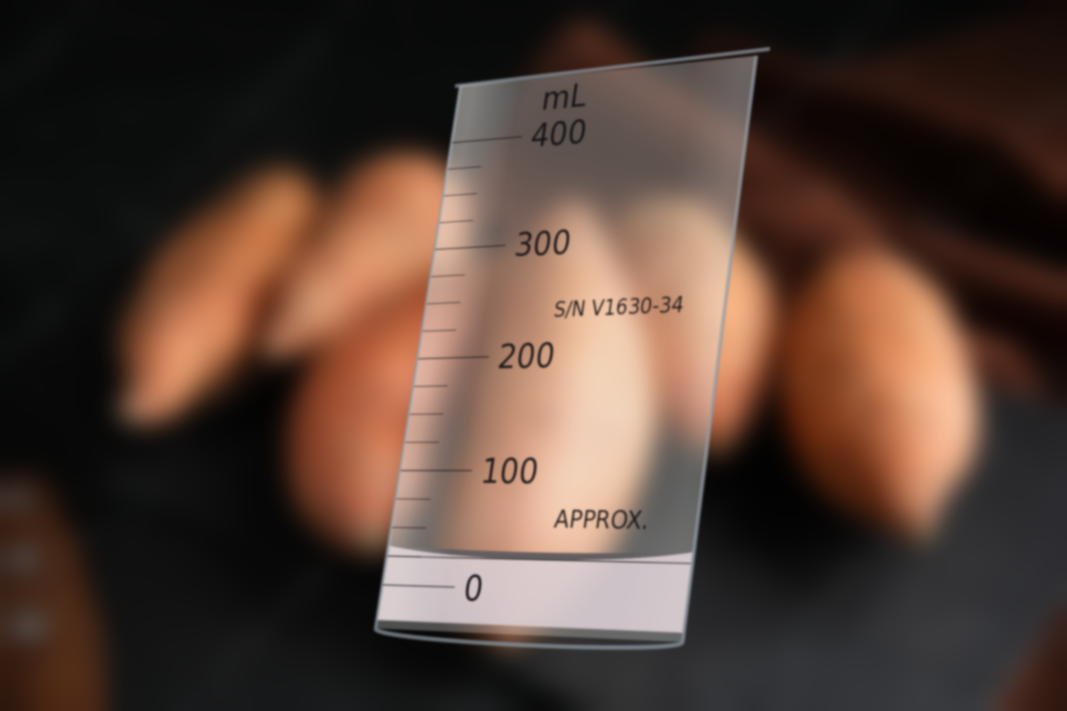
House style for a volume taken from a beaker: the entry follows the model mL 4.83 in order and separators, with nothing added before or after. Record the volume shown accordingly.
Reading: mL 25
